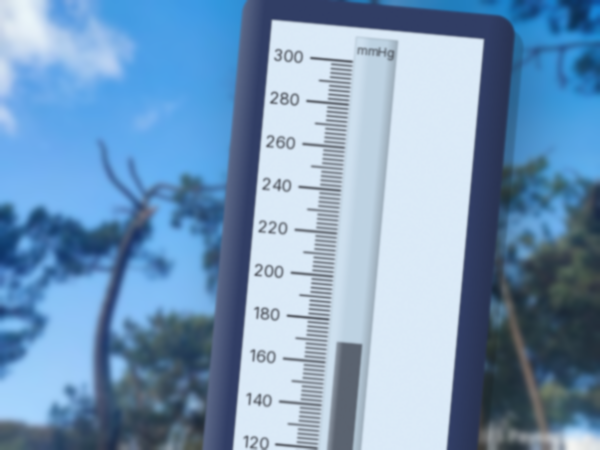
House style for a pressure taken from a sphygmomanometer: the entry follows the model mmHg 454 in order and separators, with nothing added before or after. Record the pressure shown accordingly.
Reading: mmHg 170
